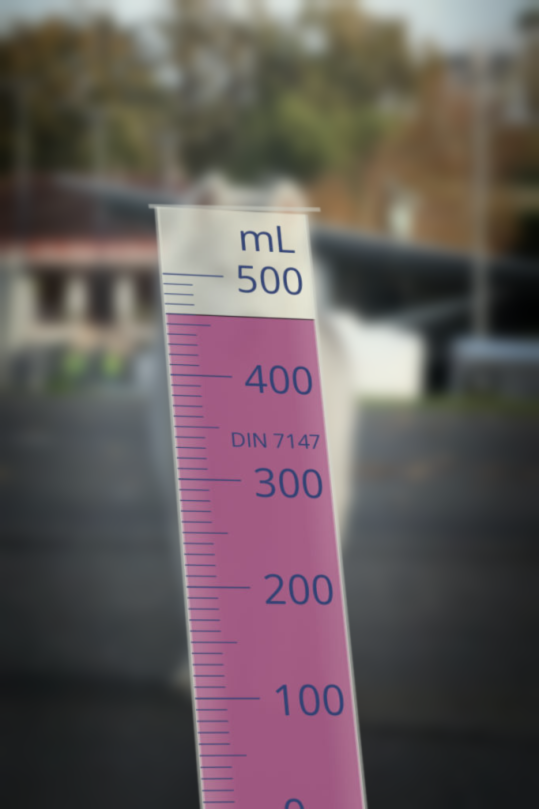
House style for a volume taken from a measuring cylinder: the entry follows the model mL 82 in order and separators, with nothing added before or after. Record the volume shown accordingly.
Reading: mL 460
